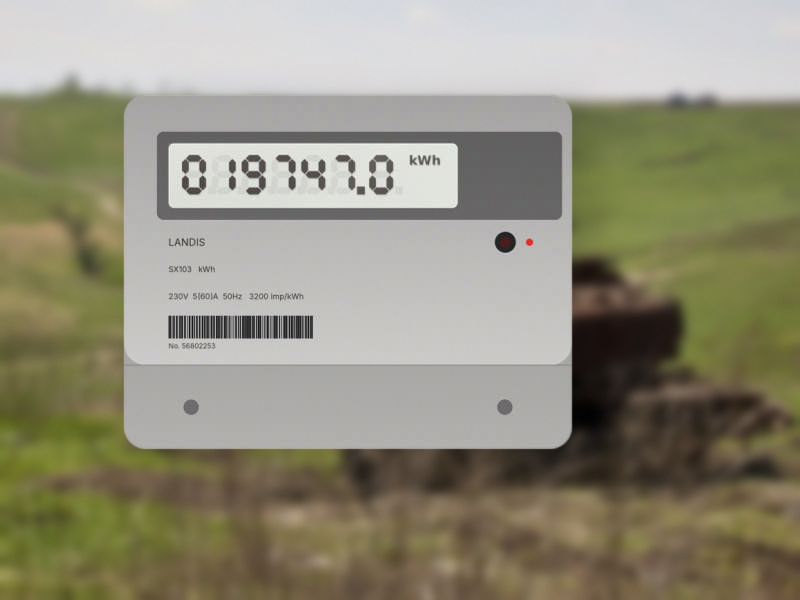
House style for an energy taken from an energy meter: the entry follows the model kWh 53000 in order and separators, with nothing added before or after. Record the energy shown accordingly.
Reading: kWh 19747.0
